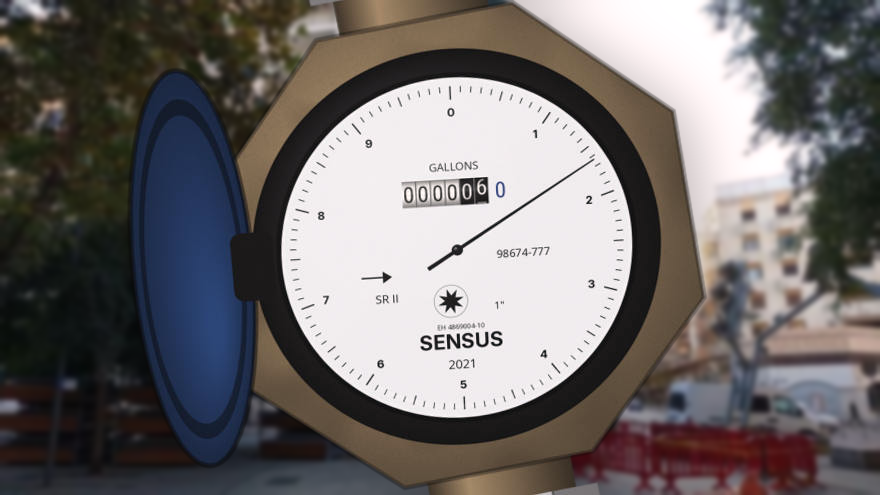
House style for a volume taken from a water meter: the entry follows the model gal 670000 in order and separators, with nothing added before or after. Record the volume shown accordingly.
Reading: gal 61.6
